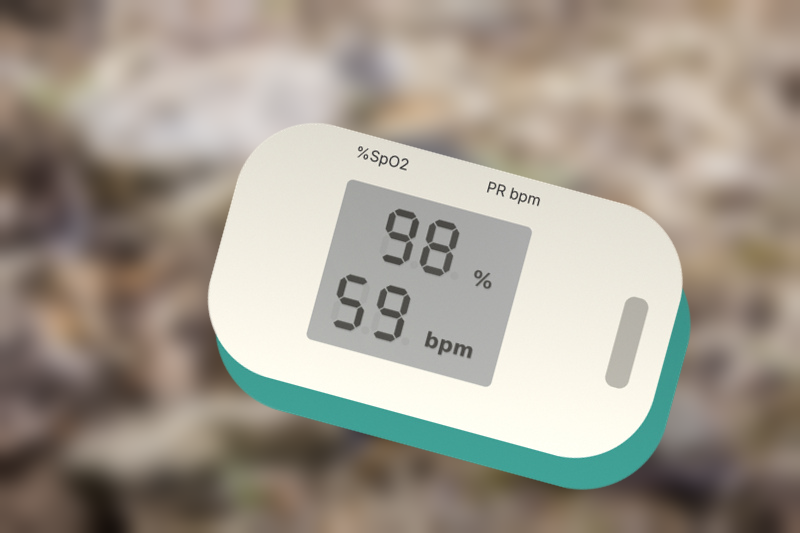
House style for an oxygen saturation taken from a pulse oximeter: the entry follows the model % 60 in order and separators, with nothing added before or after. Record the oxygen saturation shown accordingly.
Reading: % 98
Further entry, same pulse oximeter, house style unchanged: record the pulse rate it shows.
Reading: bpm 59
